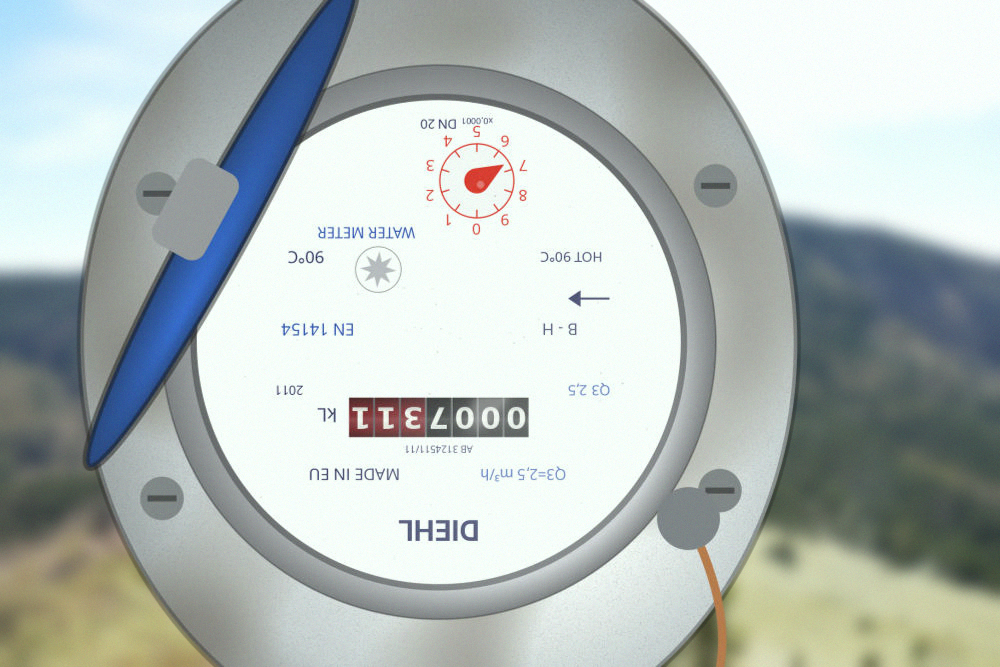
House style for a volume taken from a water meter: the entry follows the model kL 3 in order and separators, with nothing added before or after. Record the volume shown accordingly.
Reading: kL 7.3116
